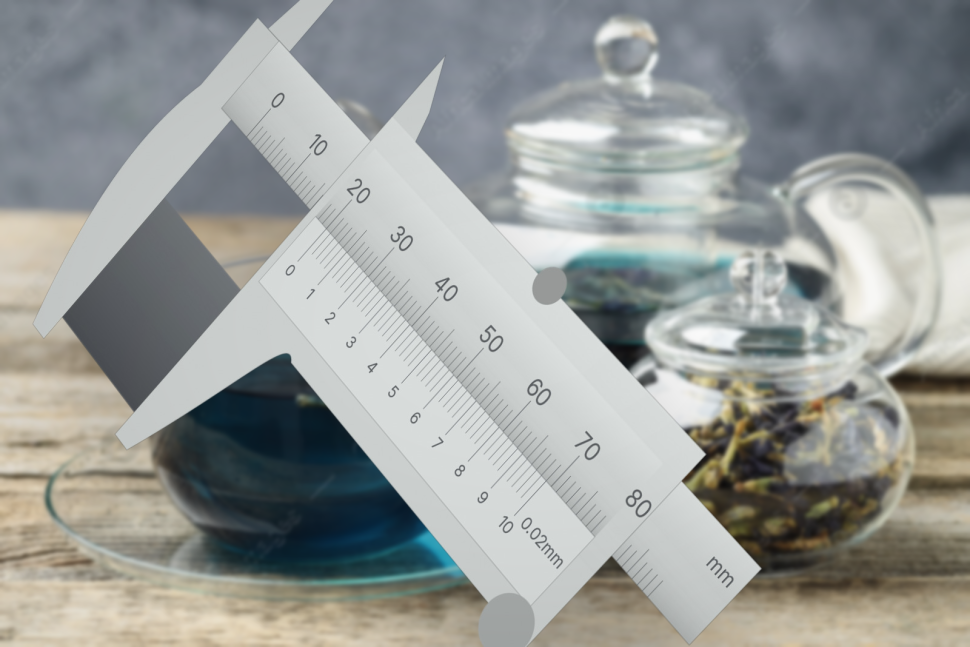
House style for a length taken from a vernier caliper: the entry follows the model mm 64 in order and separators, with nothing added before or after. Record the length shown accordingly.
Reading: mm 20.0
